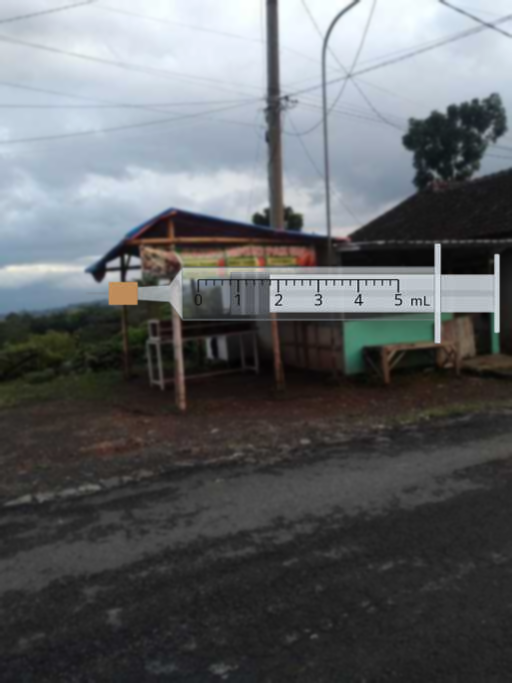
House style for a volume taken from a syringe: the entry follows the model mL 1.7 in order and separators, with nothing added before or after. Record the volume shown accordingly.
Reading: mL 0.8
